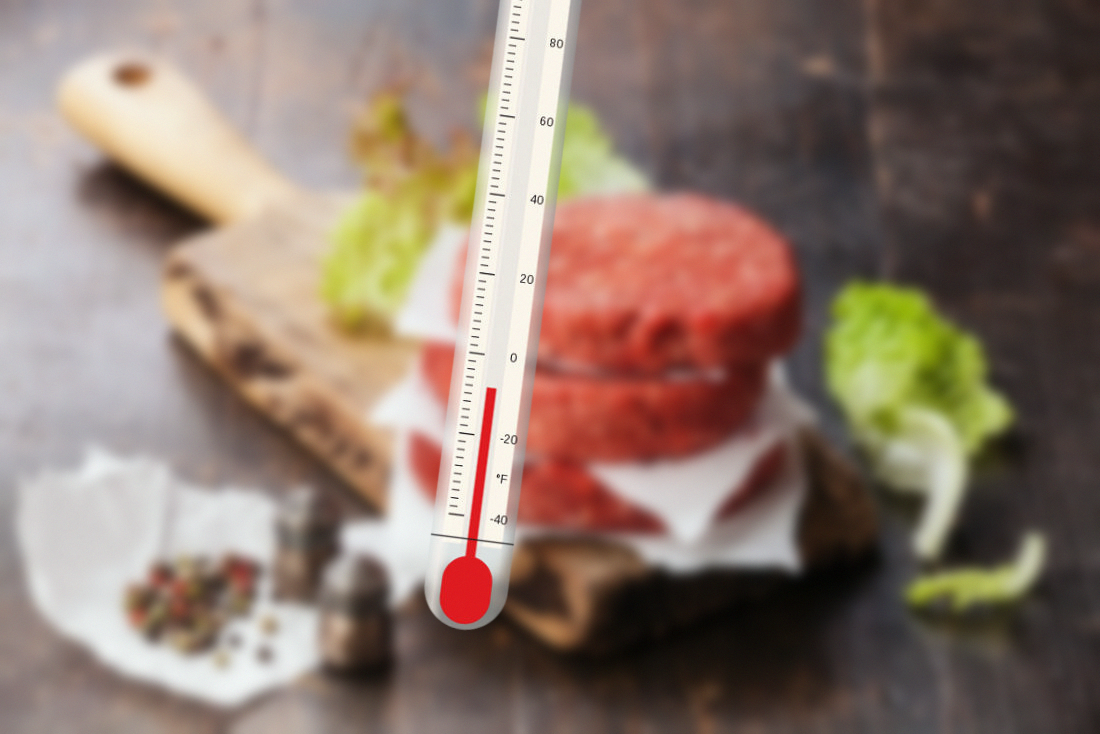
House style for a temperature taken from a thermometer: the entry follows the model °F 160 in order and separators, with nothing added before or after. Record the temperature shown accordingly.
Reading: °F -8
